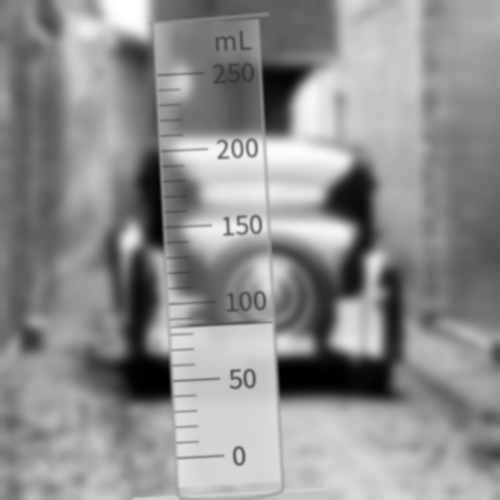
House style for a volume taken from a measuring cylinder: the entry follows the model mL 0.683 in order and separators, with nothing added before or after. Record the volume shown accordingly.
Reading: mL 85
